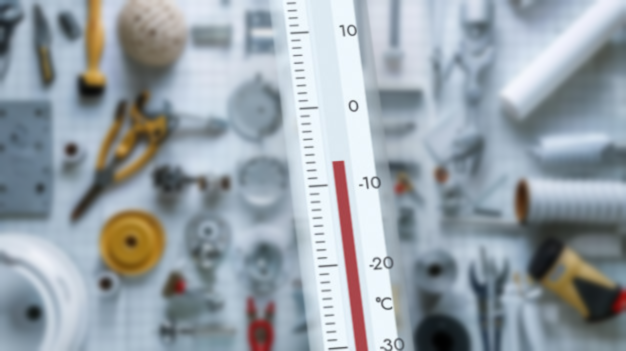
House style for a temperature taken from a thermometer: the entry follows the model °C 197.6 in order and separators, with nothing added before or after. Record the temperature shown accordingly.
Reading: °C -7
